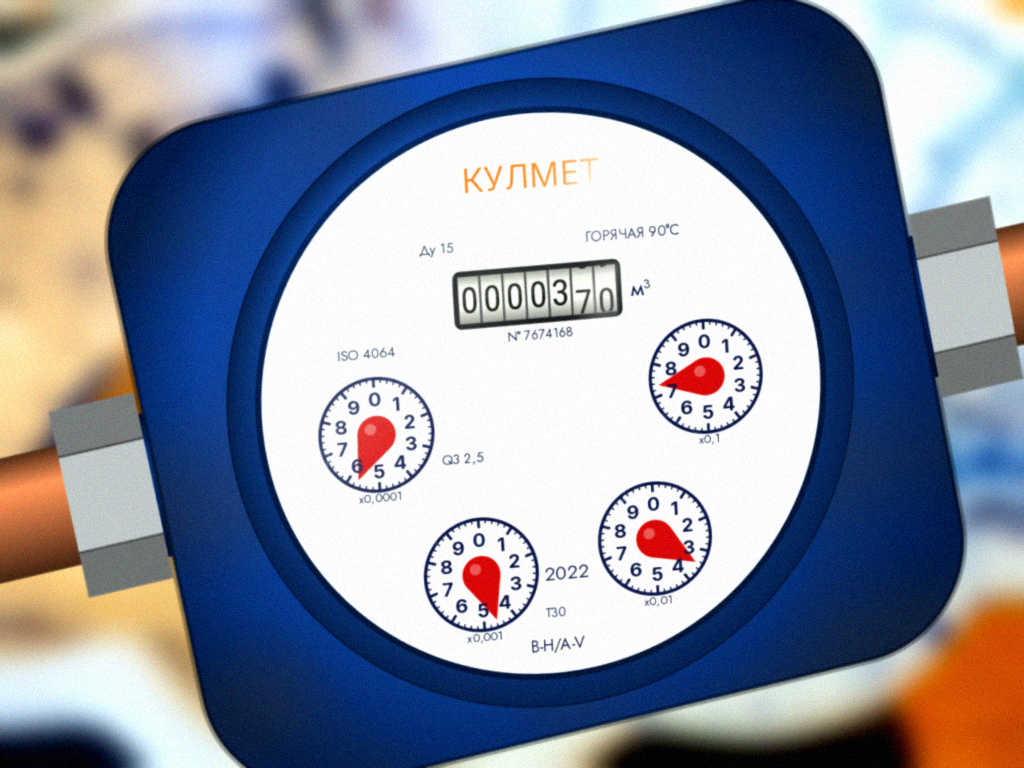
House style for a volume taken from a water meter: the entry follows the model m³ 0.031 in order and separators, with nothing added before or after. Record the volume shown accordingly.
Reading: m³ 369.7345
